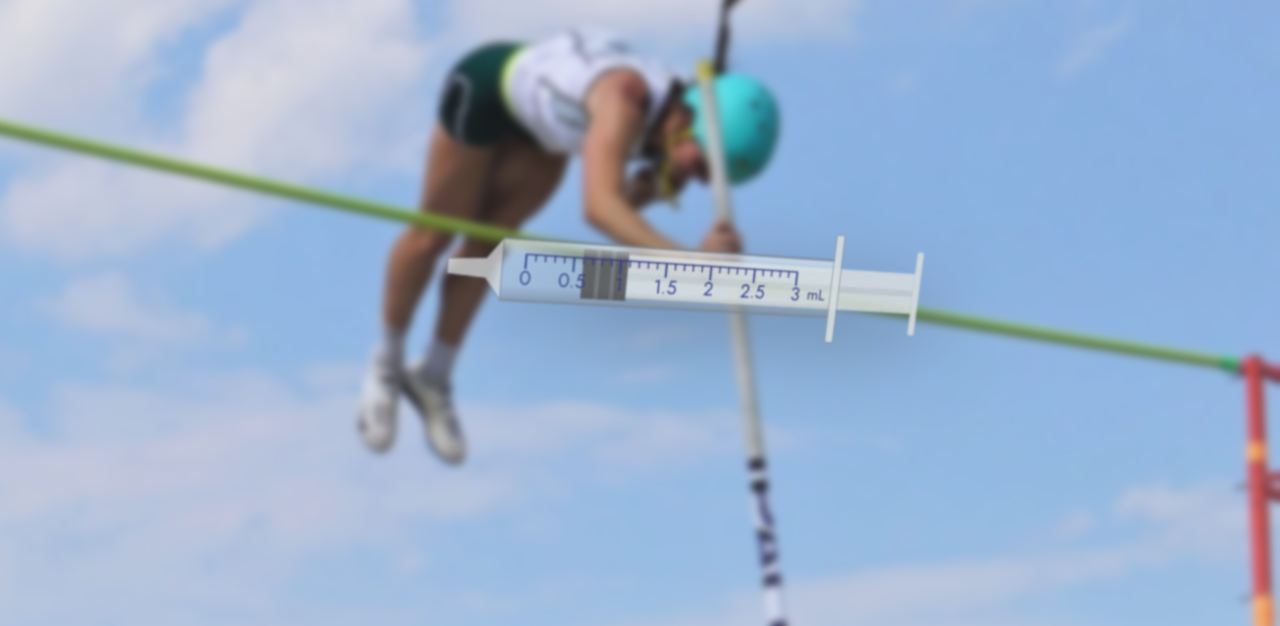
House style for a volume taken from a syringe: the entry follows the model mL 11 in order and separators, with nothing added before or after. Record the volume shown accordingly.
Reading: mL 0.6
